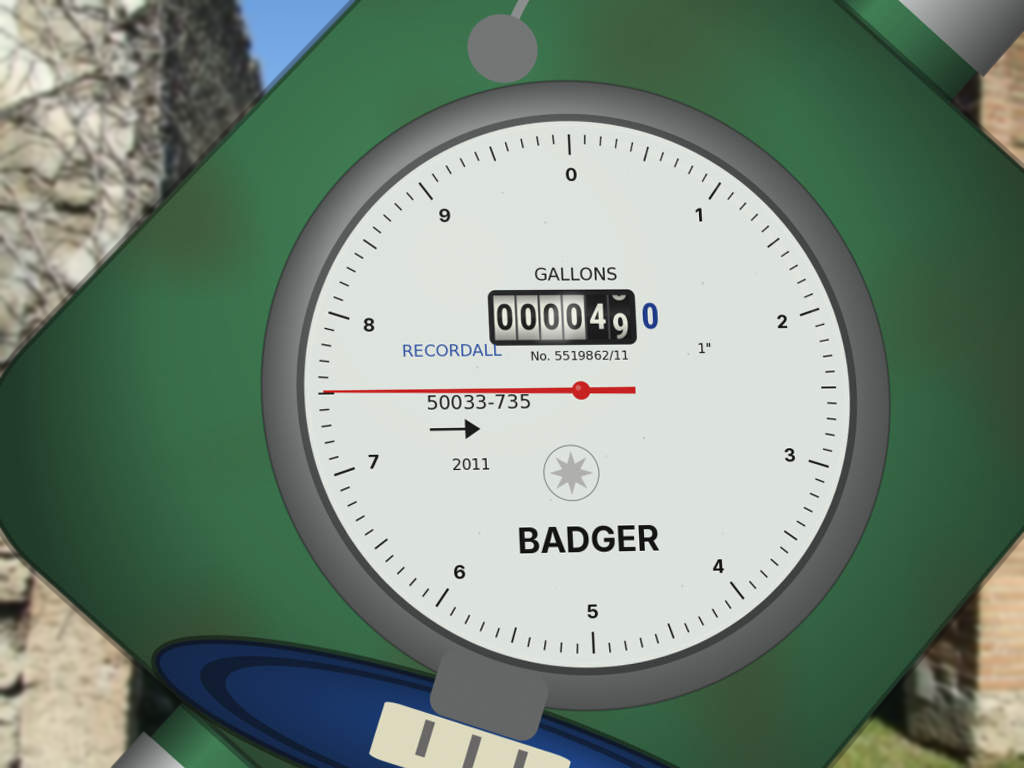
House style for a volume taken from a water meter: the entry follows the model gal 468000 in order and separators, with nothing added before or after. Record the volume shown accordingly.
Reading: gal 487.5
